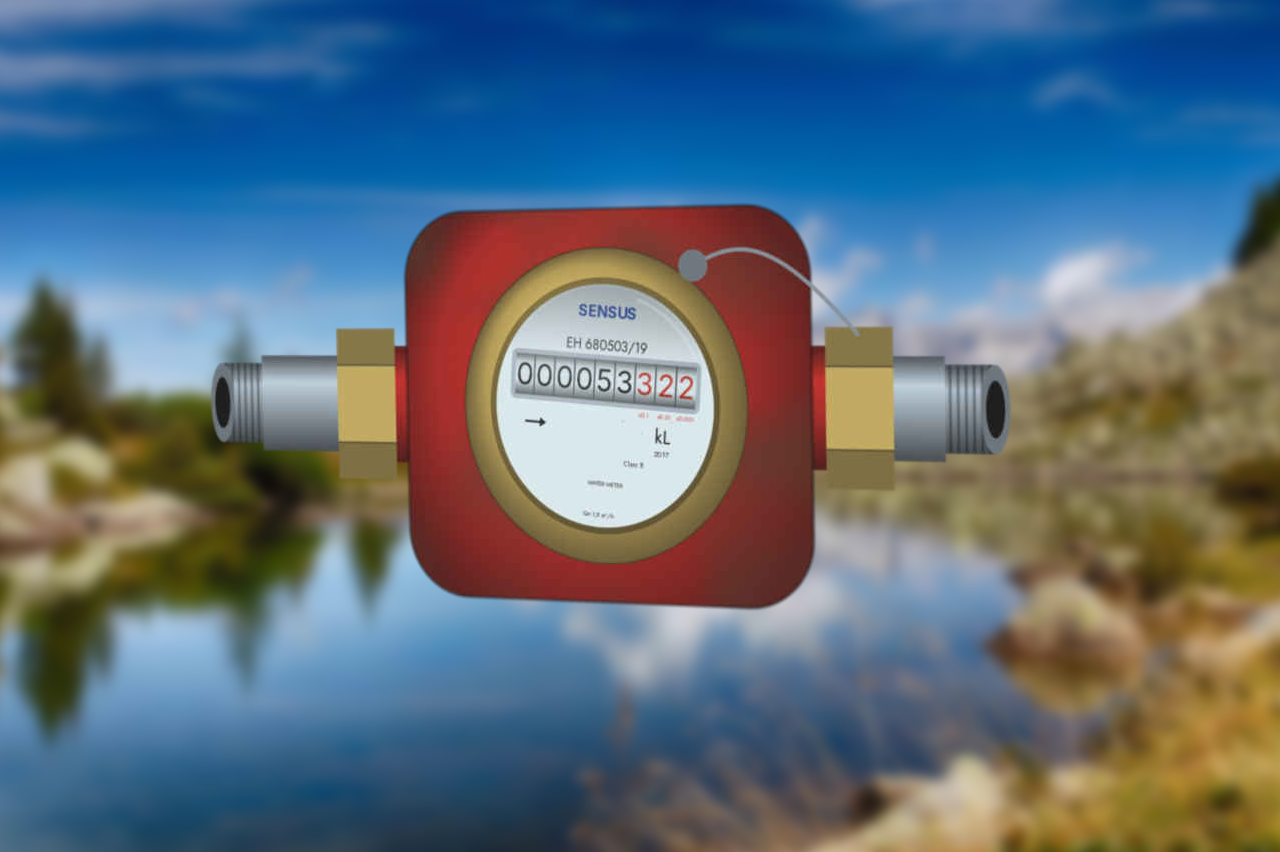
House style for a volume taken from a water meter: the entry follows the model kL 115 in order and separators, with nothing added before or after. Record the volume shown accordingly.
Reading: kL 53.322
